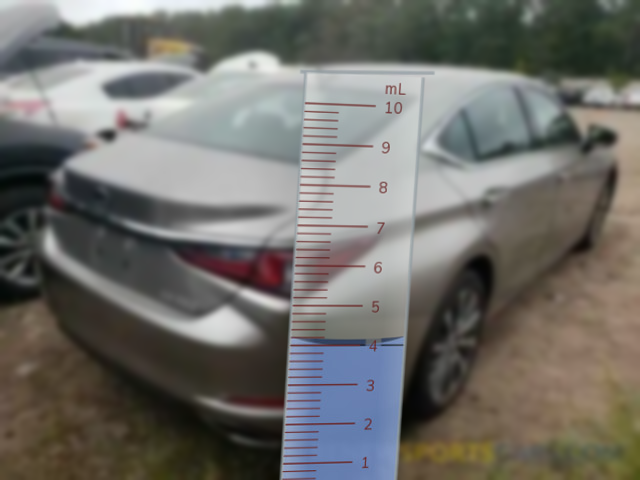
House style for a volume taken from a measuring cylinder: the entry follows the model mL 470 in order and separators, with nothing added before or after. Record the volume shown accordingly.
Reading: mL 4
